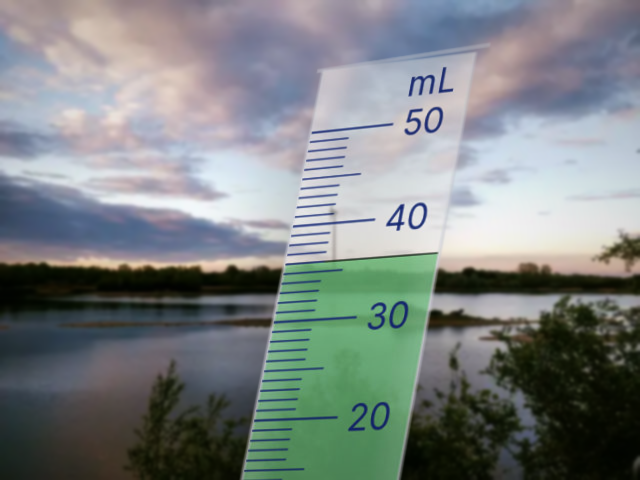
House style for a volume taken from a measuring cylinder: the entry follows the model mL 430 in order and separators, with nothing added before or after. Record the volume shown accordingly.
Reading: mL 36
